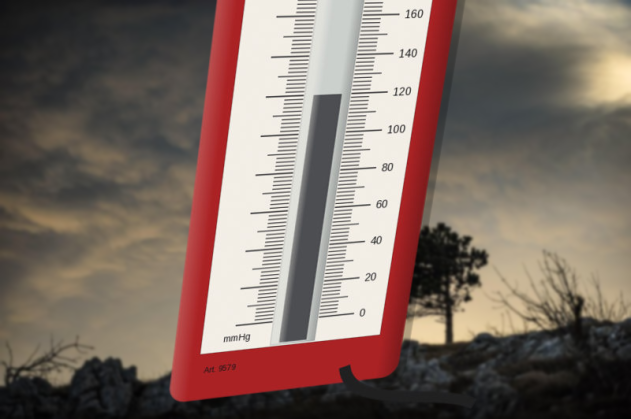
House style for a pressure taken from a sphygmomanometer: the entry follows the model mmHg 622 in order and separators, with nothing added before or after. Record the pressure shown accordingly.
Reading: mmHg 120
